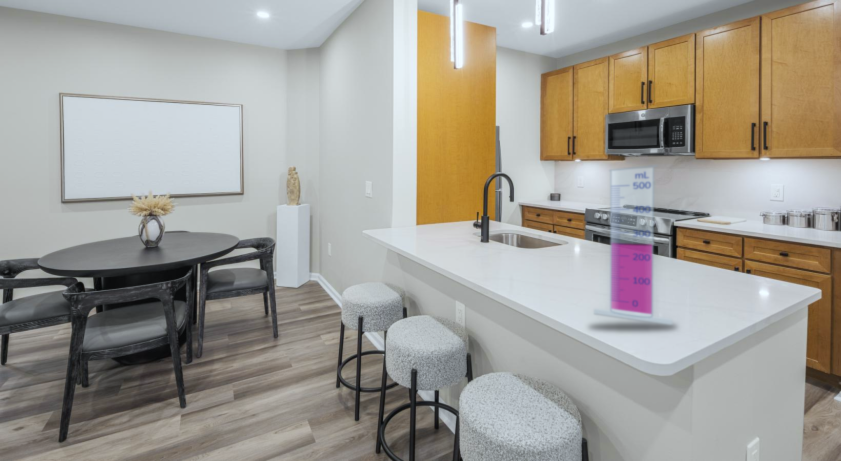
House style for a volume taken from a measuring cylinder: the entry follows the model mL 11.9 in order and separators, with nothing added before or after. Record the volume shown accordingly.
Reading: mL 250
